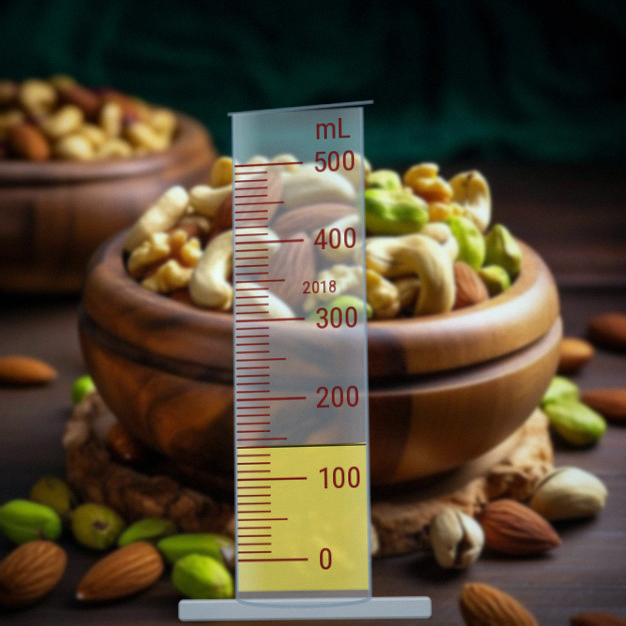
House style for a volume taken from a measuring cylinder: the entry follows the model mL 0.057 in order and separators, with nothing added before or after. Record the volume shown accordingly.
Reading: mL 140
